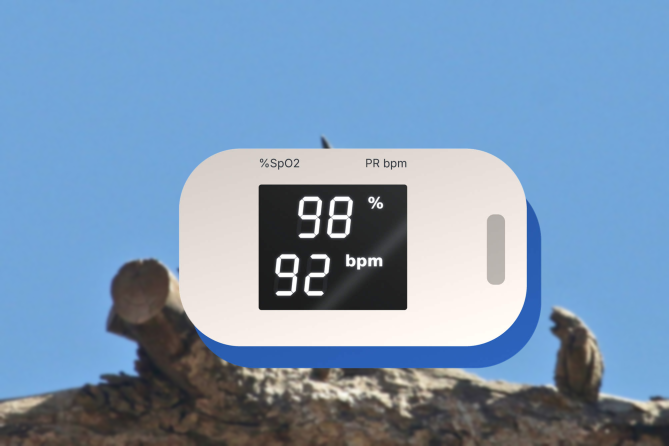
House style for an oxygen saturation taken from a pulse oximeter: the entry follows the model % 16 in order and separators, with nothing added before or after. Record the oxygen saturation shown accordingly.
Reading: % 98
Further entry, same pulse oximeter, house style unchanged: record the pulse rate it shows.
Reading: bpm 92
